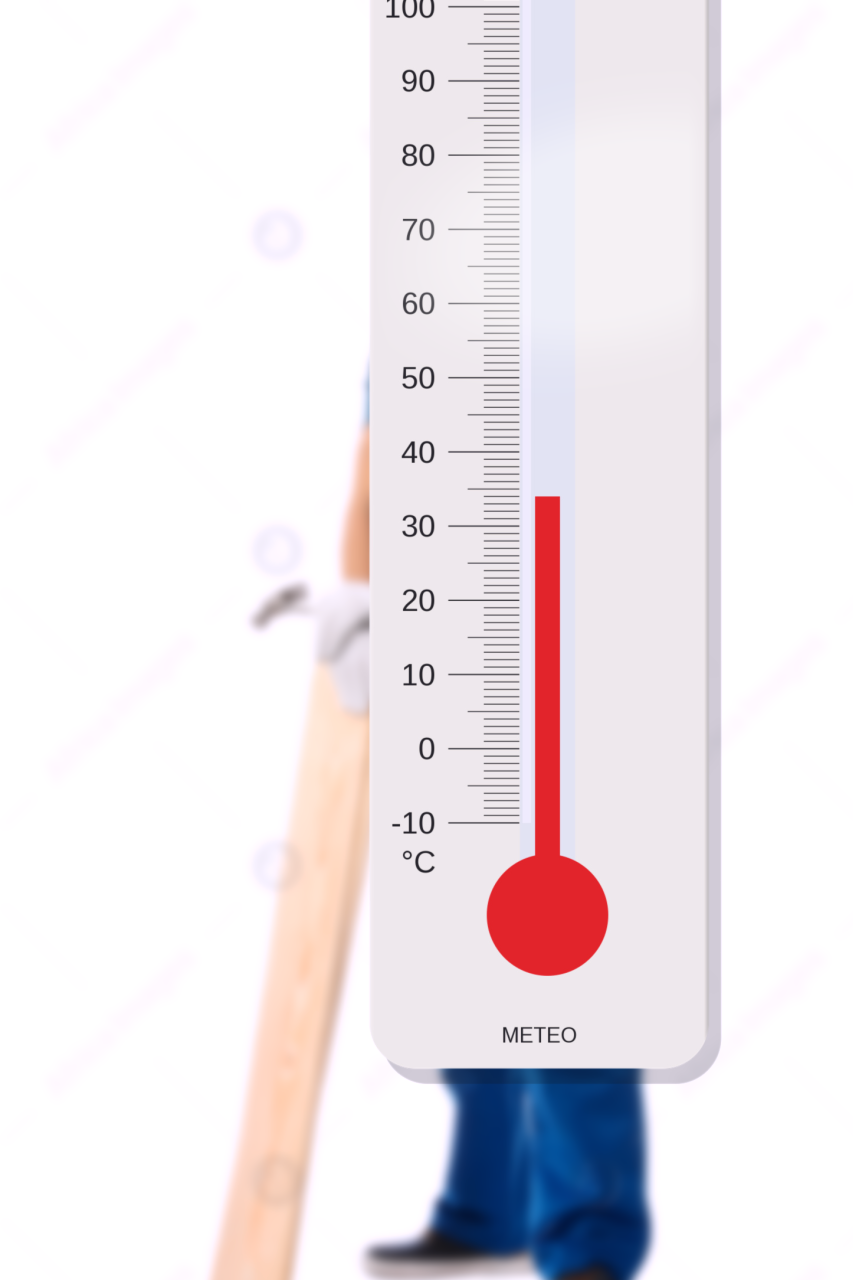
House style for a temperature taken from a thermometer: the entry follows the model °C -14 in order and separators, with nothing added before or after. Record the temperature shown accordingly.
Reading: °C 34
